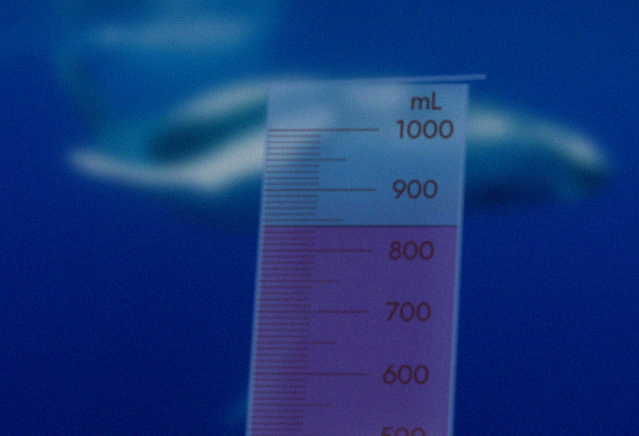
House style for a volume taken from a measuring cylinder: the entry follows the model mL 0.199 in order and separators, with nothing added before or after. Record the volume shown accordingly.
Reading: mL 840
